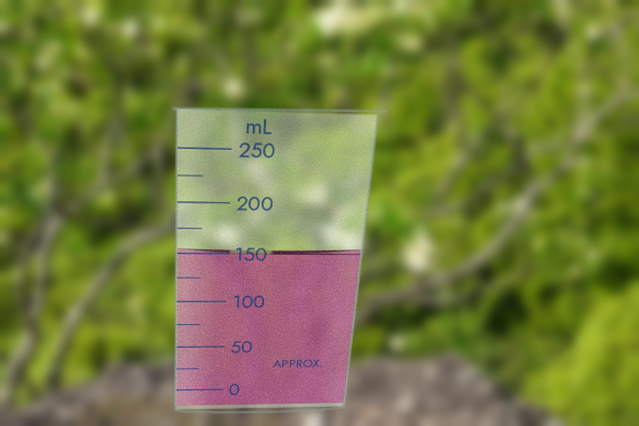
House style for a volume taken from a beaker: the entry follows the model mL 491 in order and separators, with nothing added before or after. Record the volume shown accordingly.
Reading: mL 150
